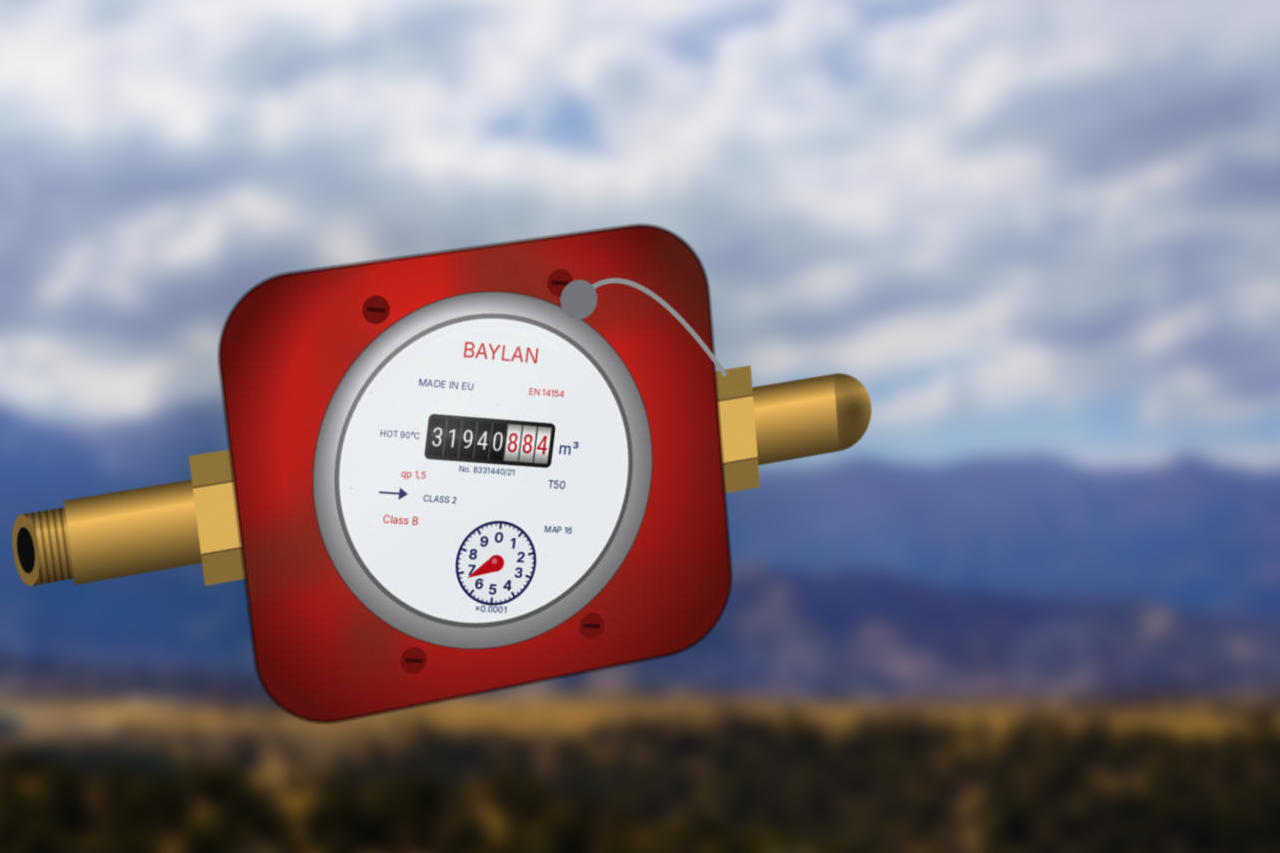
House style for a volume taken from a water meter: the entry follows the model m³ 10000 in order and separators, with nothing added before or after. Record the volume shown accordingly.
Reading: m³ 31940.8846
